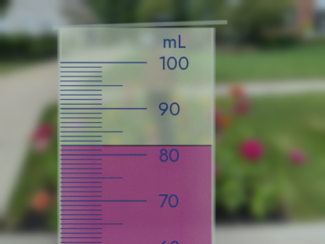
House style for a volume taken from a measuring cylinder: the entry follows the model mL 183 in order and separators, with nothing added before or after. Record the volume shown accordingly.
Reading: mL 82
